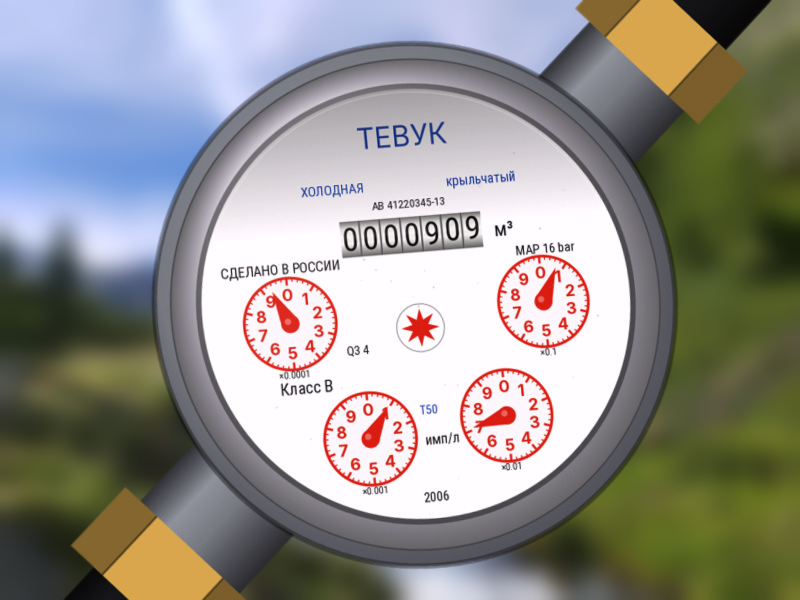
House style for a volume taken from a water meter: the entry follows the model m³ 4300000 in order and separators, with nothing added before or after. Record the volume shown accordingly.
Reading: m³ 909.0709
